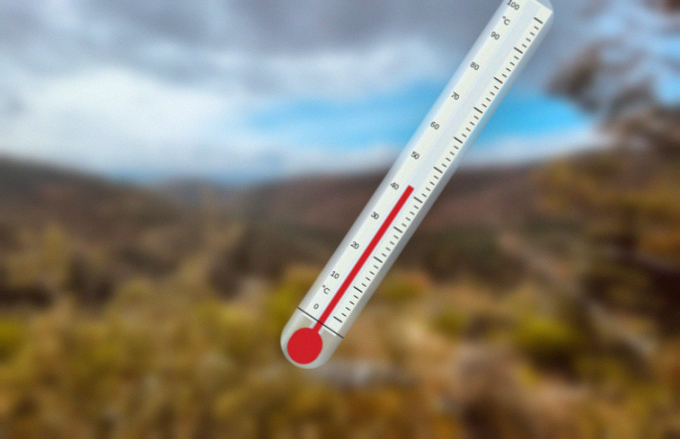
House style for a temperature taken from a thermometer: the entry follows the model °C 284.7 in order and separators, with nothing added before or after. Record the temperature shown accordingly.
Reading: °C 42
